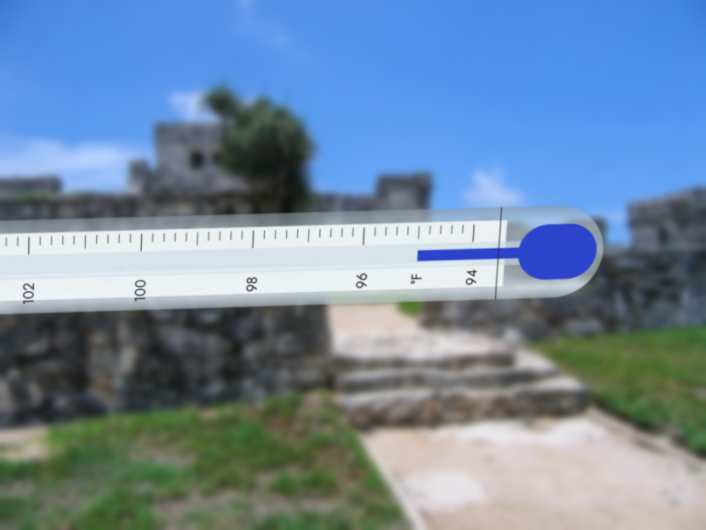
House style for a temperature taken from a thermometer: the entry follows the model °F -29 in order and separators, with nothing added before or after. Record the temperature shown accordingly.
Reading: °F 95
